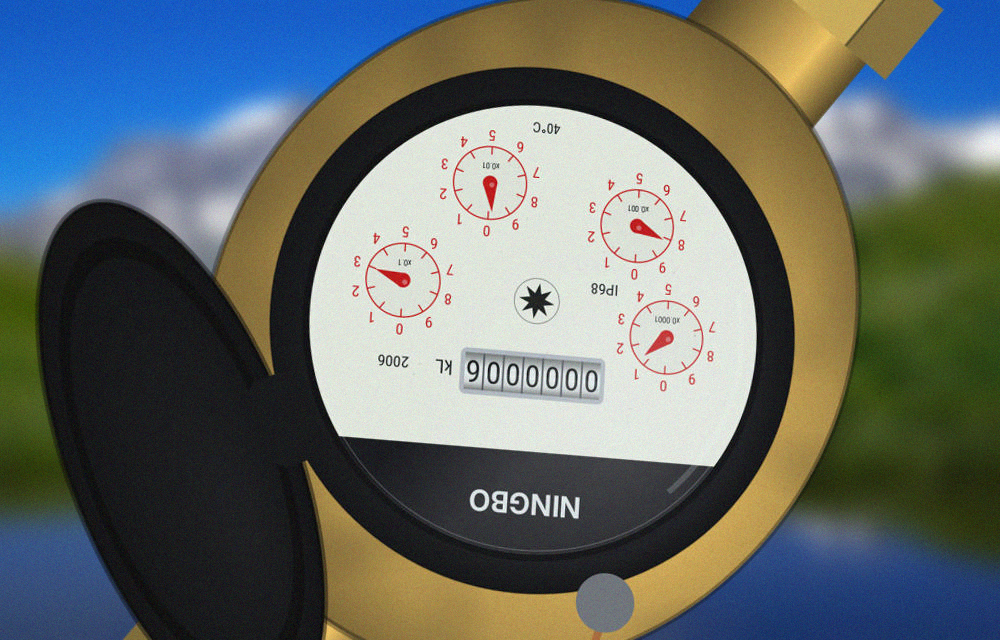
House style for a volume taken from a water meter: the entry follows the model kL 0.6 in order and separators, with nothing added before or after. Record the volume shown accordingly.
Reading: kL 6.2981
